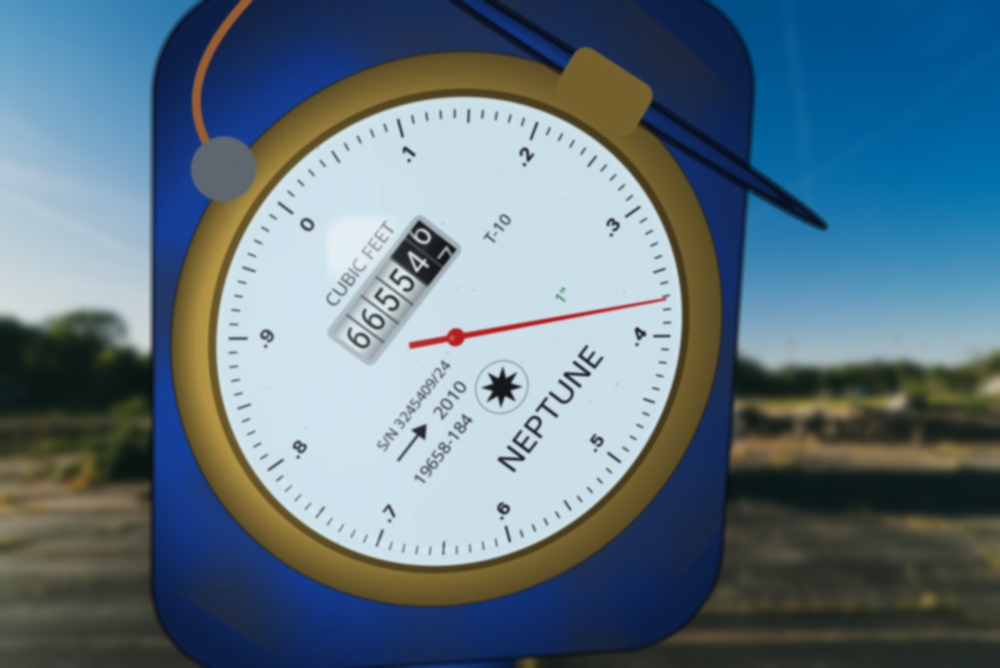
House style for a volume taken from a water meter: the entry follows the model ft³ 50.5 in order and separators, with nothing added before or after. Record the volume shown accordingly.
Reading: ft³ 665546.37
